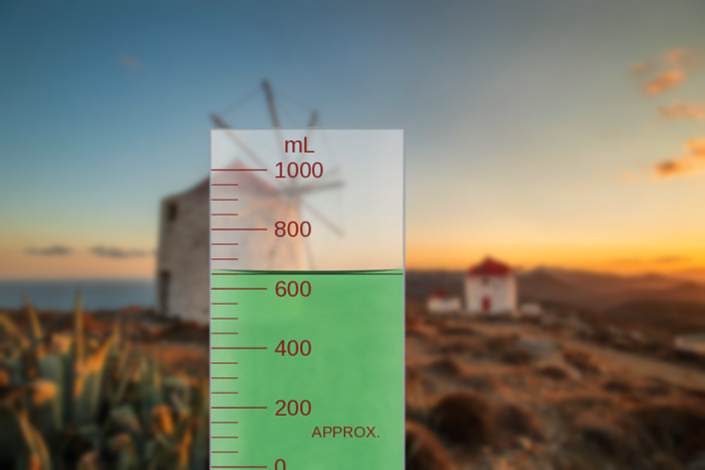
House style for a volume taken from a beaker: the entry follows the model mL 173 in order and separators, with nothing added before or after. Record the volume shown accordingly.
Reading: mL 650
